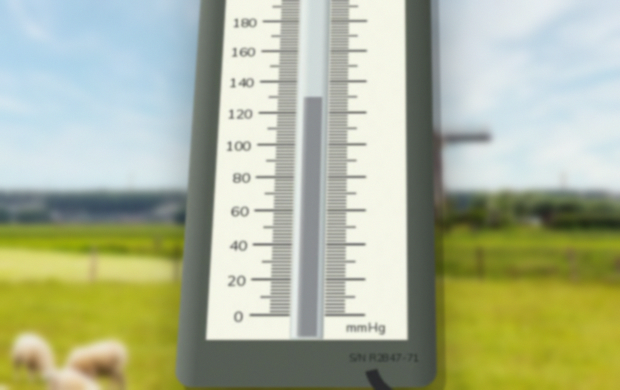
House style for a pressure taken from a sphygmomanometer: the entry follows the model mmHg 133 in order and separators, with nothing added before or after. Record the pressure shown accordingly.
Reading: mmHg 130
